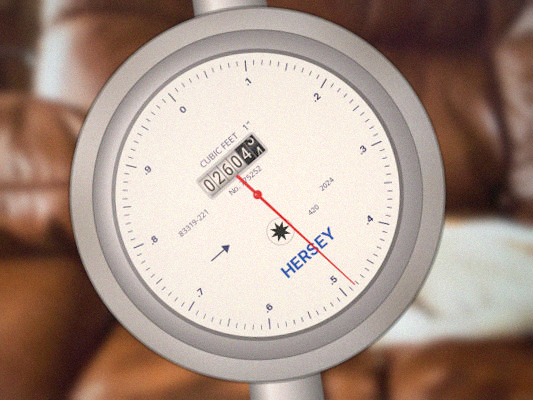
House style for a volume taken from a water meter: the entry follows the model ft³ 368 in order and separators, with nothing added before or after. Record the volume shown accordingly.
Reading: ft³ 26043.48
